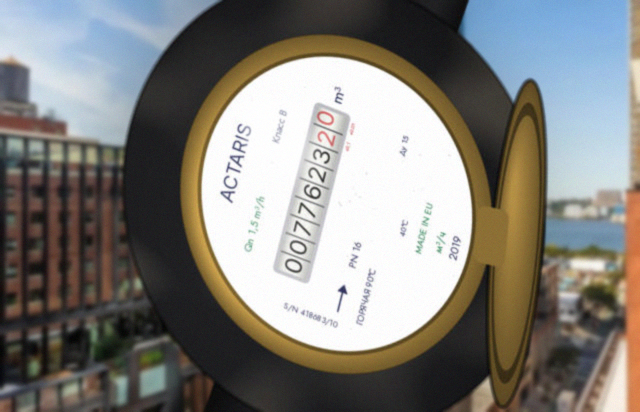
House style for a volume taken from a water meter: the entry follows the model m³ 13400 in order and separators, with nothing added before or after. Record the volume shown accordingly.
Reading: m³ 77623.20
